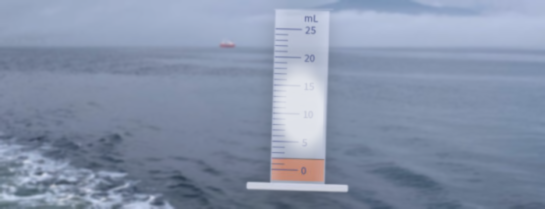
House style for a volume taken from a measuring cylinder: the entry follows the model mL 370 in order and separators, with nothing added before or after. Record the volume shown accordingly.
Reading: mL 2
